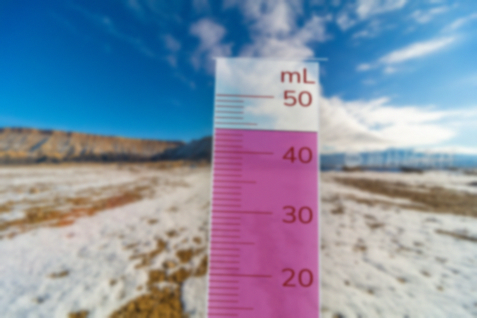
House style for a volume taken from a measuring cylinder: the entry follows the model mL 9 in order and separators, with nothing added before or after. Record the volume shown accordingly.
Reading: mL 44
